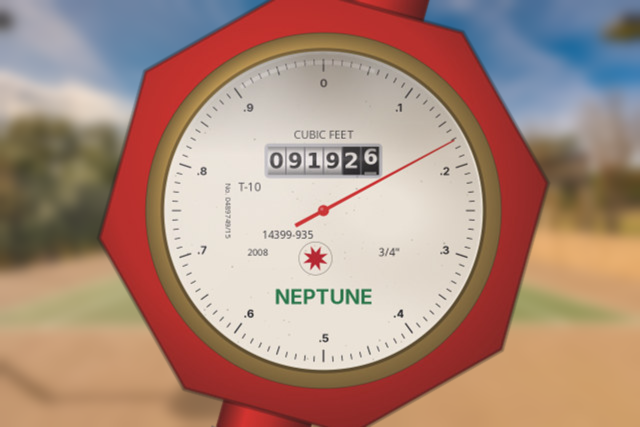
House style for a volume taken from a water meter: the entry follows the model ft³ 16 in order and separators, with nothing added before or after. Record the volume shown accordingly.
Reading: ft³ 91926.17
